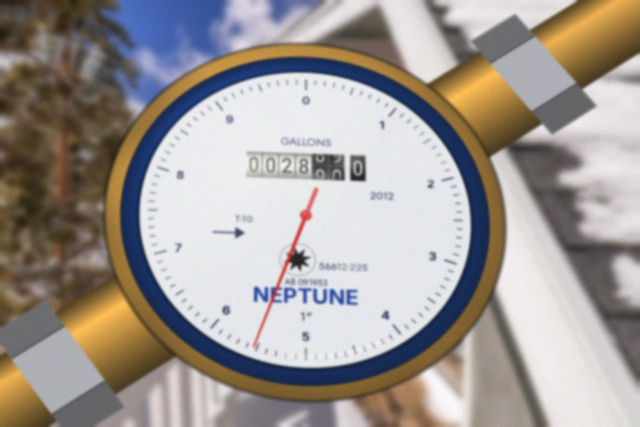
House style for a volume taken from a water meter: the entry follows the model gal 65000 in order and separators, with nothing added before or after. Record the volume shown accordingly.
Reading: gal 28895.5
